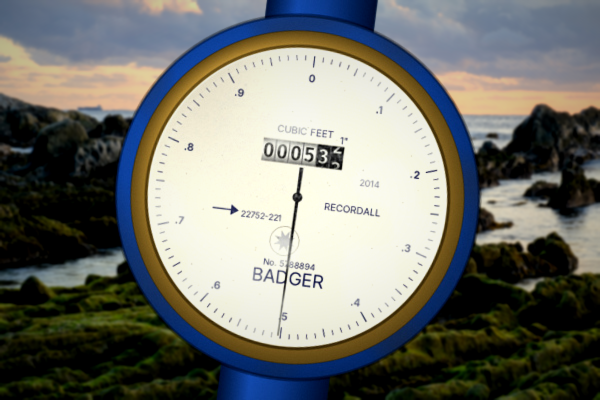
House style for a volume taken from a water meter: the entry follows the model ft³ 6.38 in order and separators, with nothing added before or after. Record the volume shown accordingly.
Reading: ft³ 532.50
